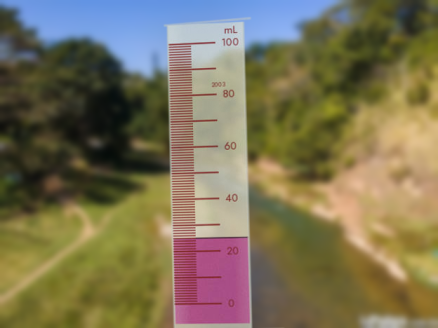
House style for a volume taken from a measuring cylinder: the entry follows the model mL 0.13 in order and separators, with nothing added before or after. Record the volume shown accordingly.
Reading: mL 25
